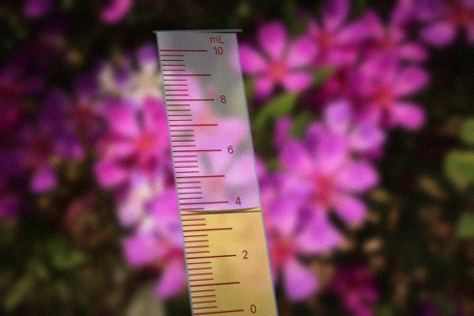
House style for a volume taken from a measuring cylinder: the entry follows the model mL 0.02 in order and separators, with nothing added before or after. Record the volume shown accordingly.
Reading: mL 3.6
